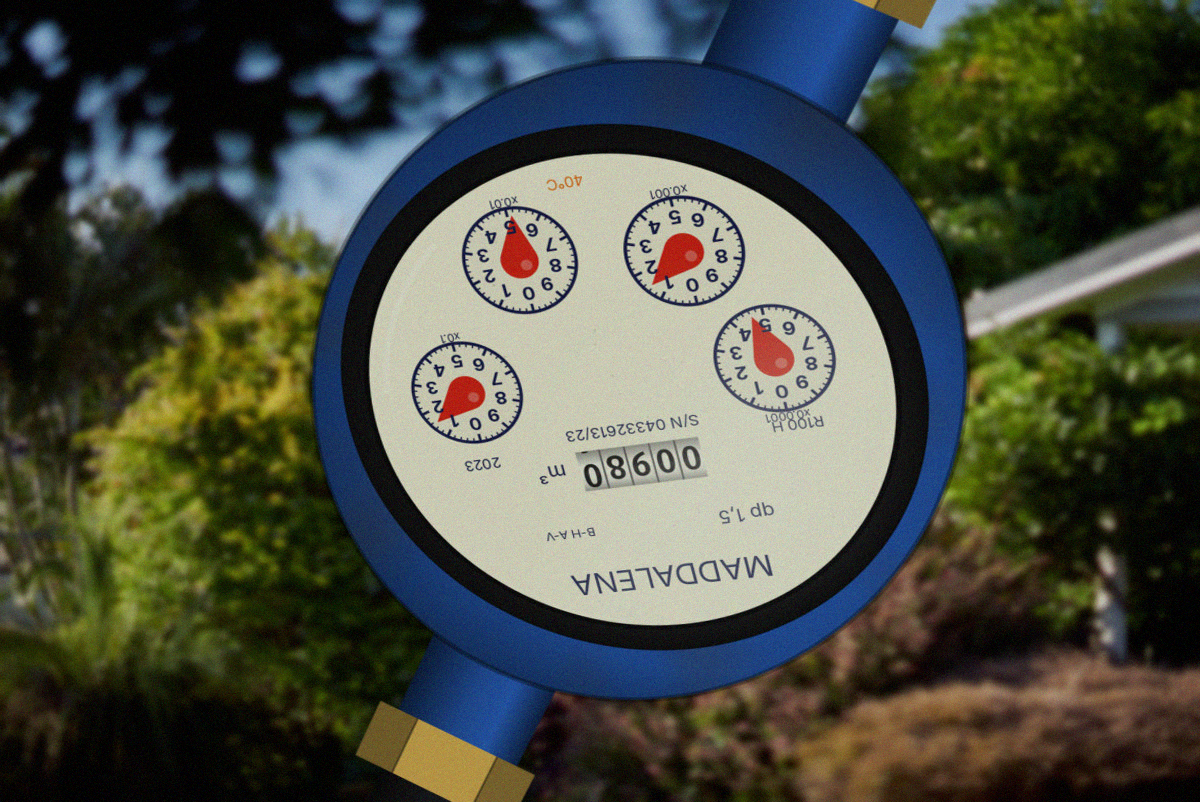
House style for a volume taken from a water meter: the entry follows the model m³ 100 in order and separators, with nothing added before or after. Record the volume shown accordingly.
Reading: m³ 980.1514
